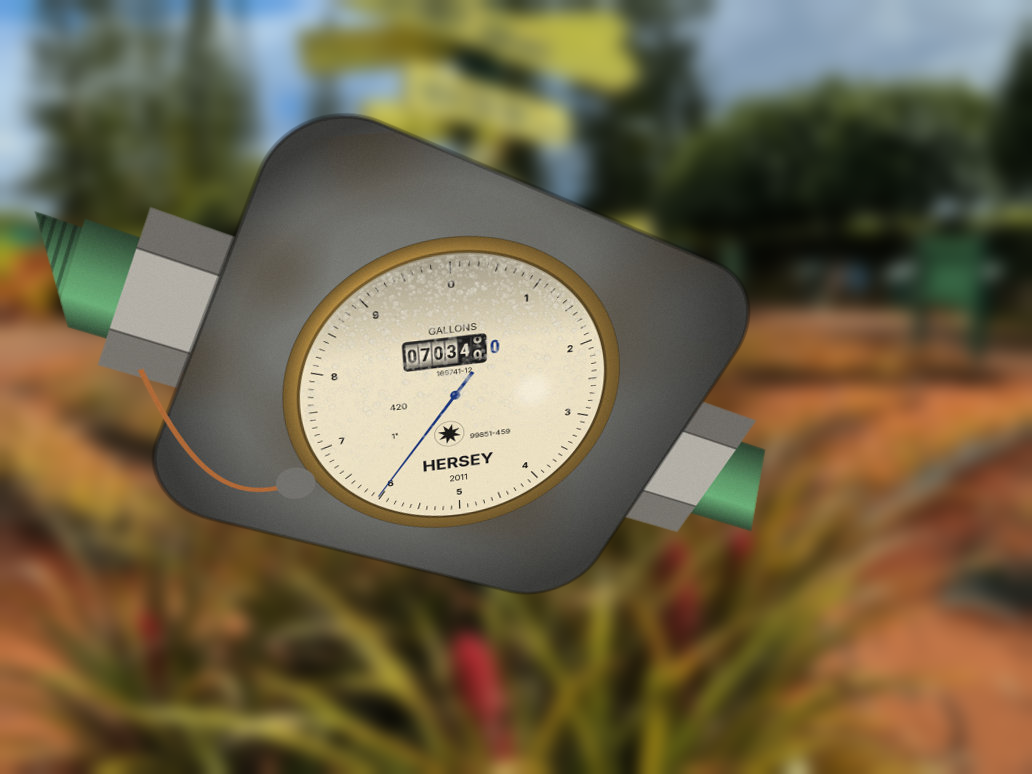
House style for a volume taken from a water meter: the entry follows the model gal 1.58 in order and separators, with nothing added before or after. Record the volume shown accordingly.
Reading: gal 703486.0
